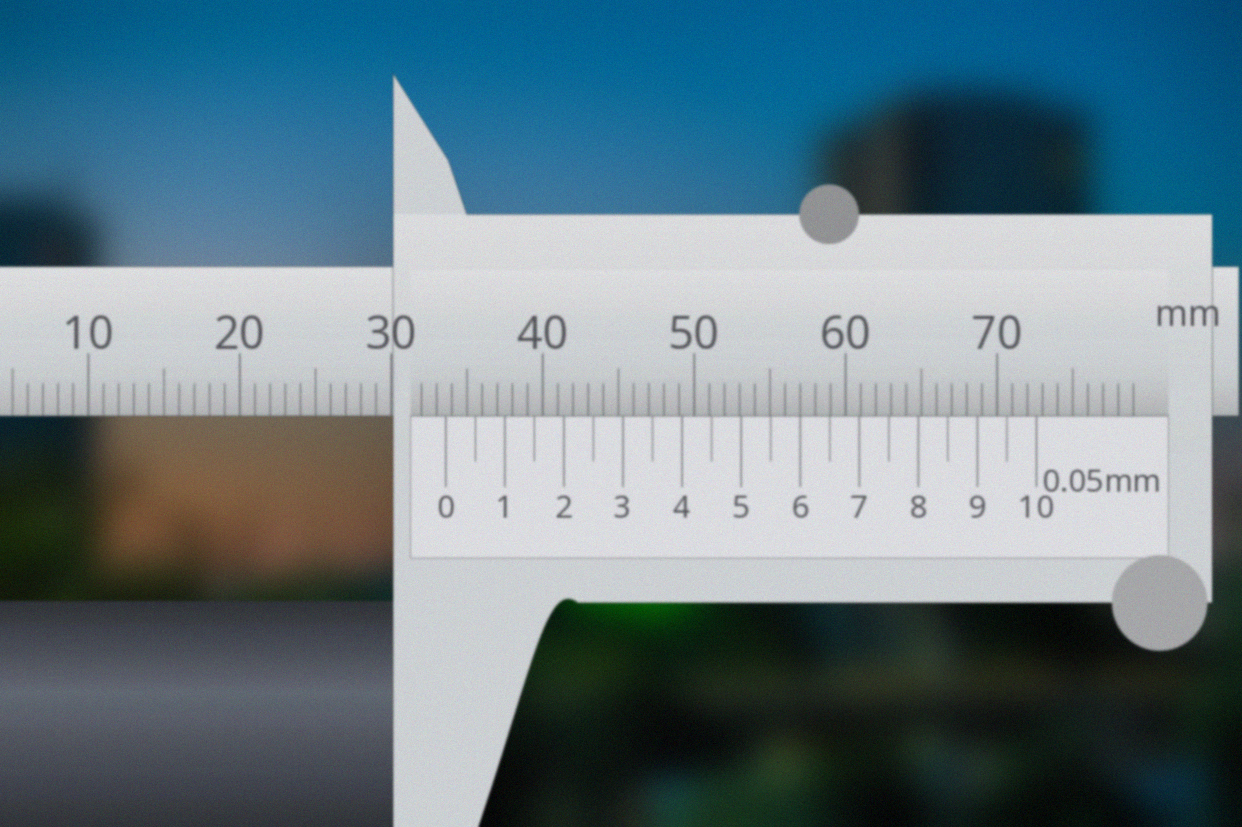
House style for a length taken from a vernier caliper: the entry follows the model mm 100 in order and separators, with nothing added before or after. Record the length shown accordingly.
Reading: mm 33.6
